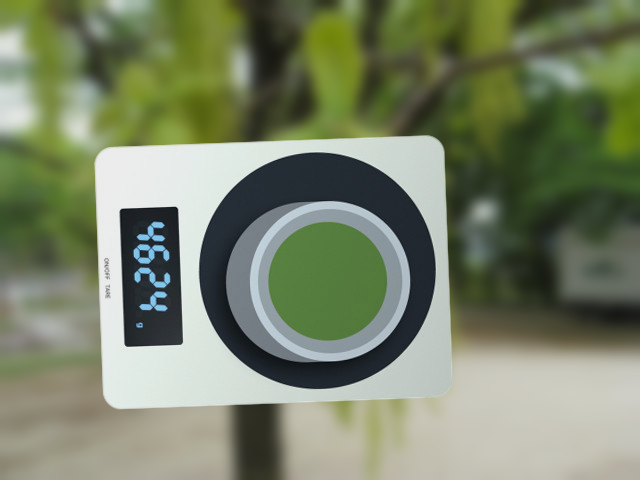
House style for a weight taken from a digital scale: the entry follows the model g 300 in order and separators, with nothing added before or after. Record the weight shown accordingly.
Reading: g 4624
